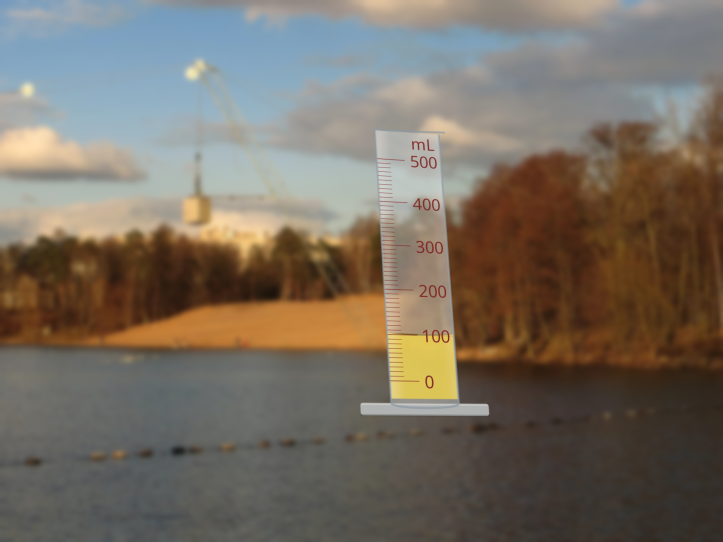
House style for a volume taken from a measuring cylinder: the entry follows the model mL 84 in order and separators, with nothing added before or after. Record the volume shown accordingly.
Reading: mL 100
